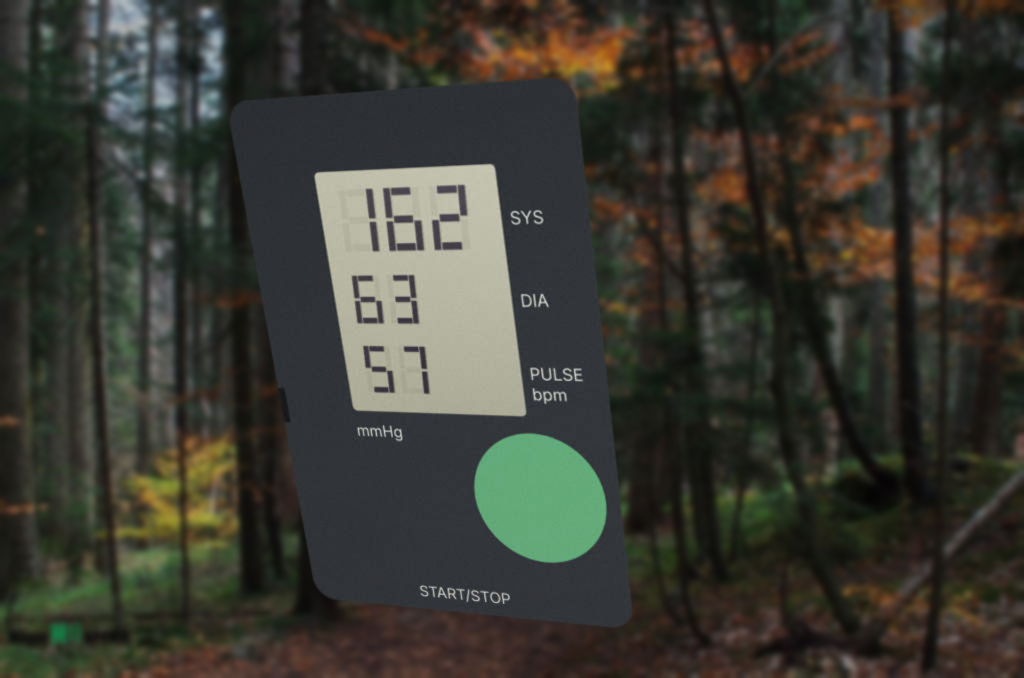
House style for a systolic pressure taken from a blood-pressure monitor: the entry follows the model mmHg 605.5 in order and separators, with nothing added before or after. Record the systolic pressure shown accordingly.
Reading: mmHg 162
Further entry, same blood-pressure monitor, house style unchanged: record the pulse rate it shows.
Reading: bpm 57
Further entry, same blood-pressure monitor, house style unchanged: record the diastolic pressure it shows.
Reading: mmHg 63
